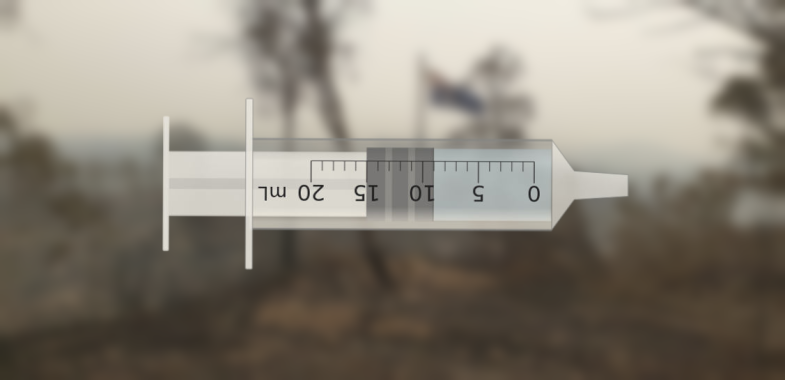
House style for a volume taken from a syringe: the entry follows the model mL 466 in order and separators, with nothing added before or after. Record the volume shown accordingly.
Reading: mL 9
